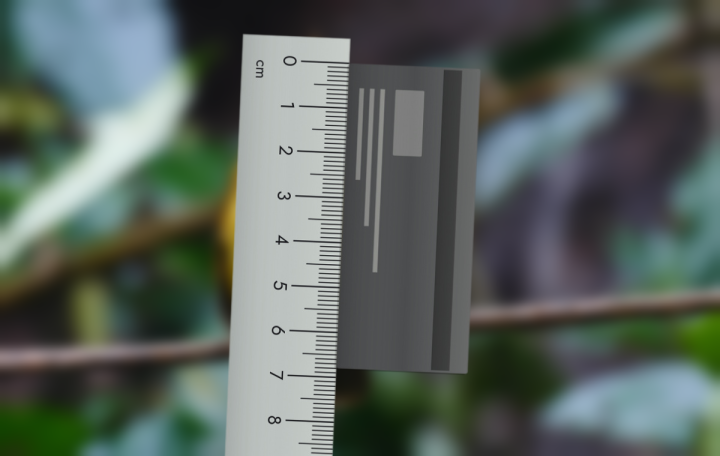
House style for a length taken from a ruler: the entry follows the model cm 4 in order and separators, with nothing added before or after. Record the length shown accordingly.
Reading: cm 6.8
